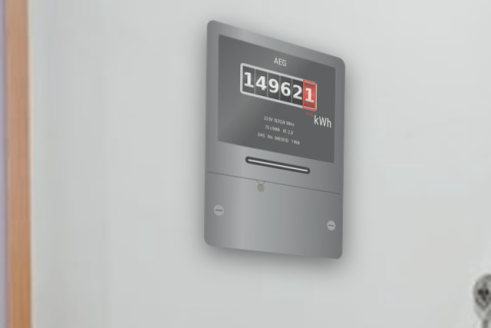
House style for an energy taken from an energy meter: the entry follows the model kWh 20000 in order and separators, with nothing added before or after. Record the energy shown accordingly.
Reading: kWh 14962.1
